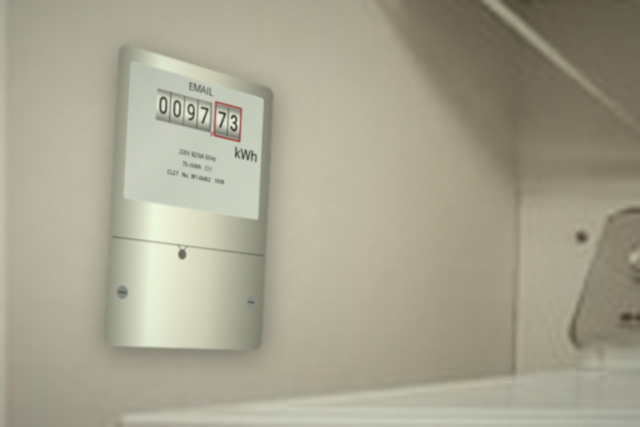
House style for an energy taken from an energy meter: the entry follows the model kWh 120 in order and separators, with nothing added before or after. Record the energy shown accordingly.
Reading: kWh 97.73
